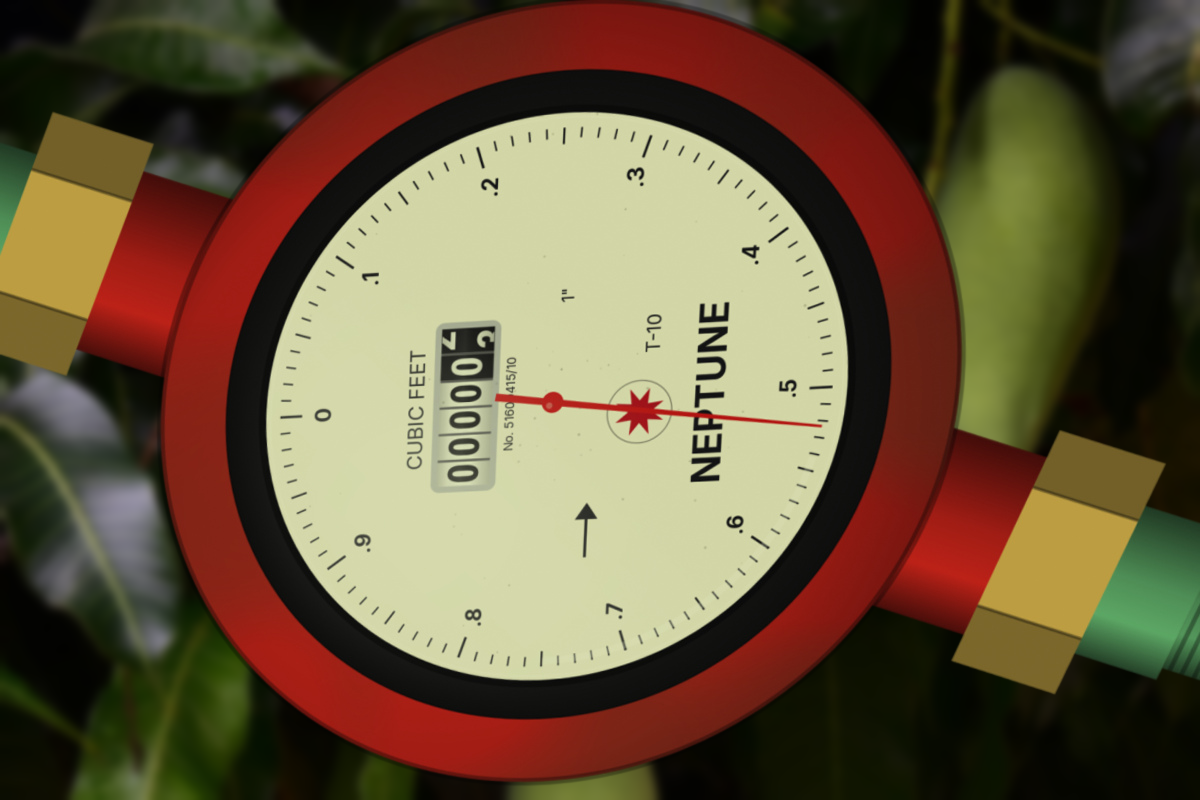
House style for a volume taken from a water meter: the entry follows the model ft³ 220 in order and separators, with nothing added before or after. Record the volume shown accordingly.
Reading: ft³ 2.52
